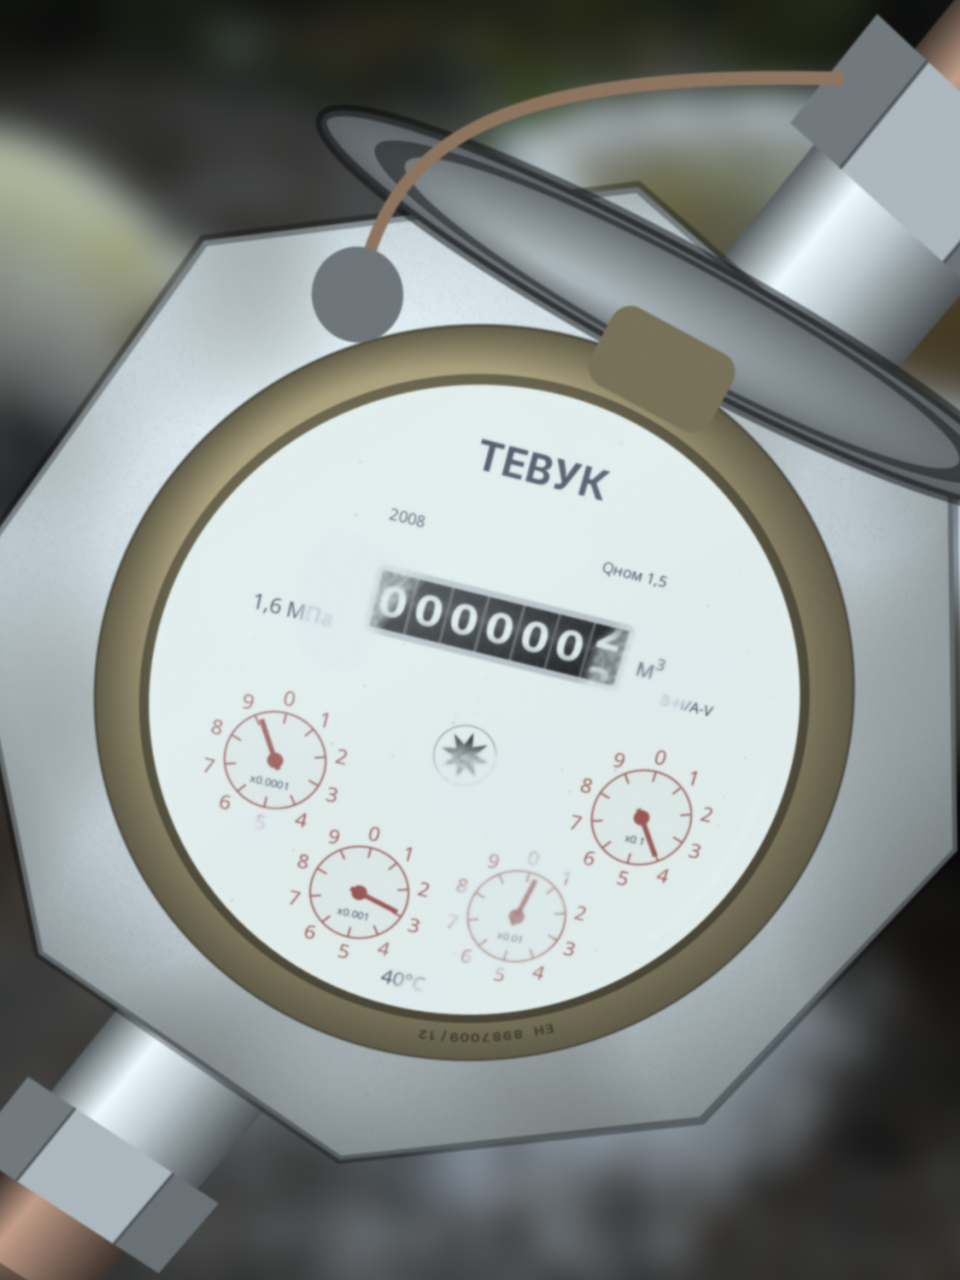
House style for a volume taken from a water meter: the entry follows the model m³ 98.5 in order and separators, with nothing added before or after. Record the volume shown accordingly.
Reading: m³ 2.4029
